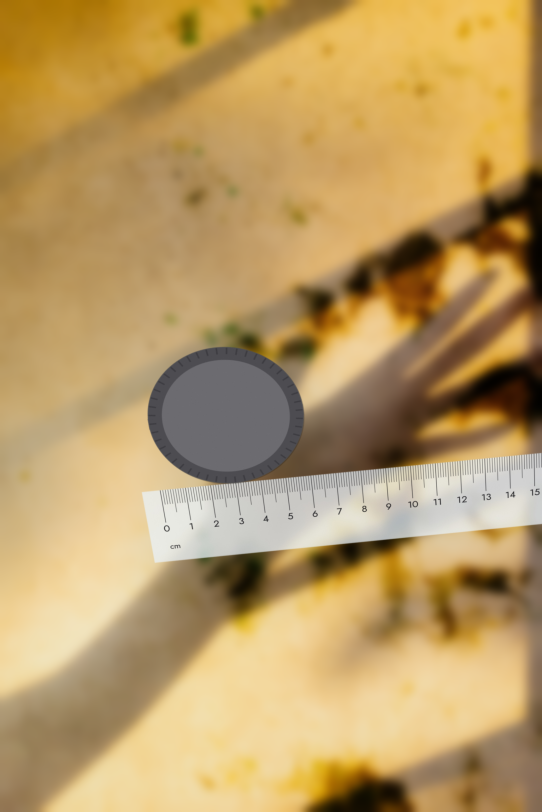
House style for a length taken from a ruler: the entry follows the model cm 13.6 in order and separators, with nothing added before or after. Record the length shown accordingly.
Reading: cm 6
